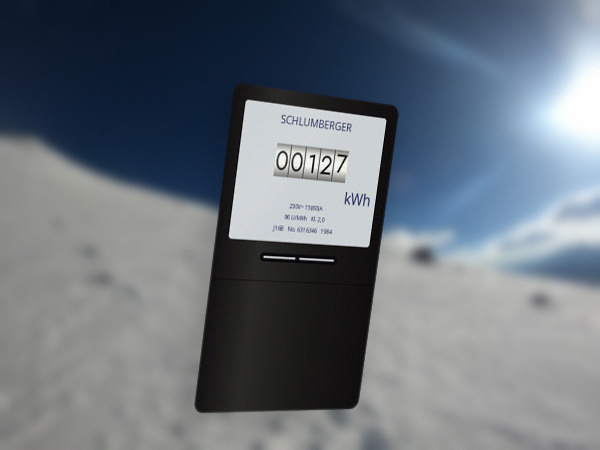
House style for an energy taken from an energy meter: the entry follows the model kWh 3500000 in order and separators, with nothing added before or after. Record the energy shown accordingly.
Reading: kWh 127
